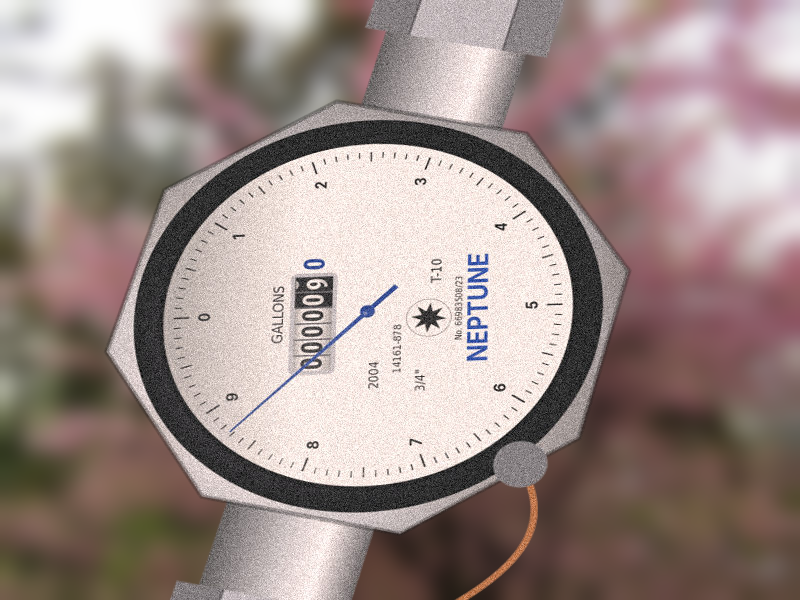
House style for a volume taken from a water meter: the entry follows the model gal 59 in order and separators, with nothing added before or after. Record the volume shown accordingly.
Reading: gal 88.7
